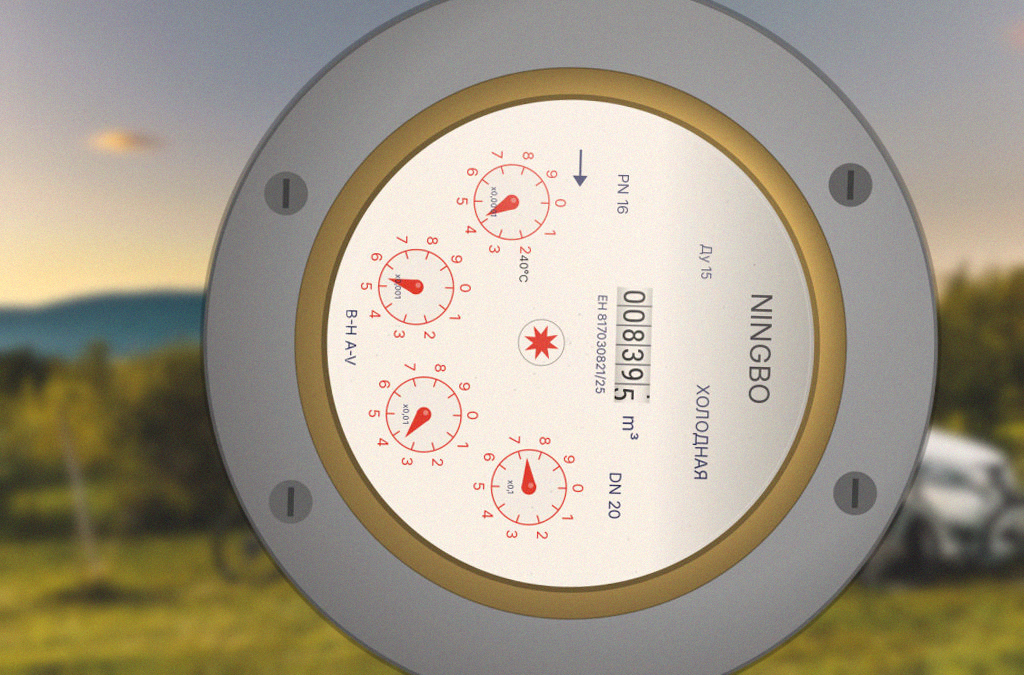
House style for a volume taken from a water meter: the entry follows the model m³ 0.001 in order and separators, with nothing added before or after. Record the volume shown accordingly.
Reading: m³ 8394.7354
